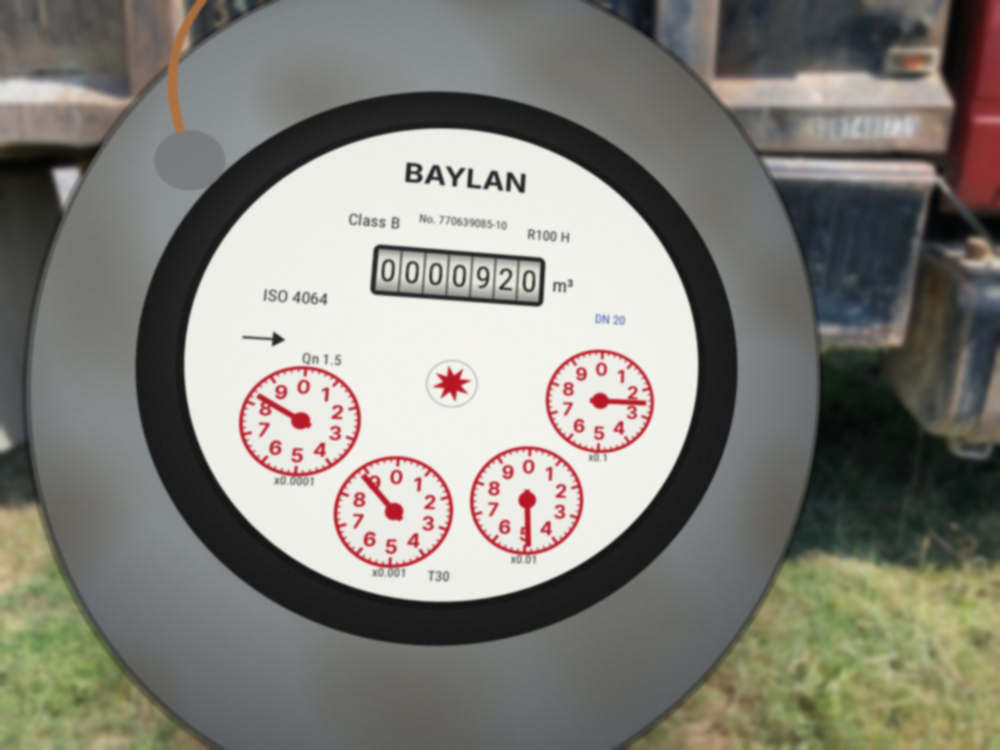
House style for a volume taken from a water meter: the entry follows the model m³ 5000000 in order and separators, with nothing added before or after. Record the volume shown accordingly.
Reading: m³ 920.2488
